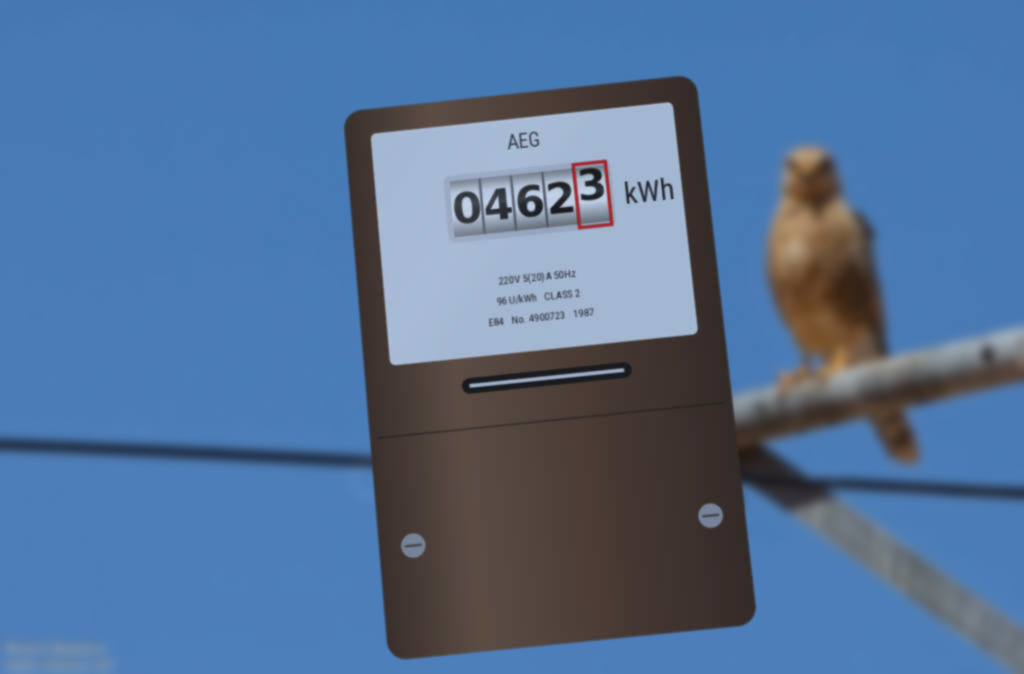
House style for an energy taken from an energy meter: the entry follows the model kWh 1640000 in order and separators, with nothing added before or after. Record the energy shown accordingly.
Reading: kWh 462.3
